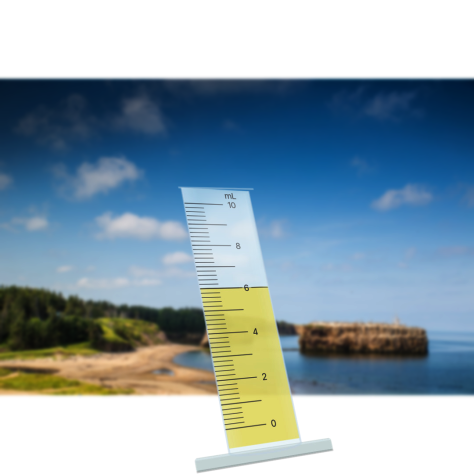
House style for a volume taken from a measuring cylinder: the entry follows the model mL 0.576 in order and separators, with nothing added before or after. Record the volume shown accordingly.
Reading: mL 6
